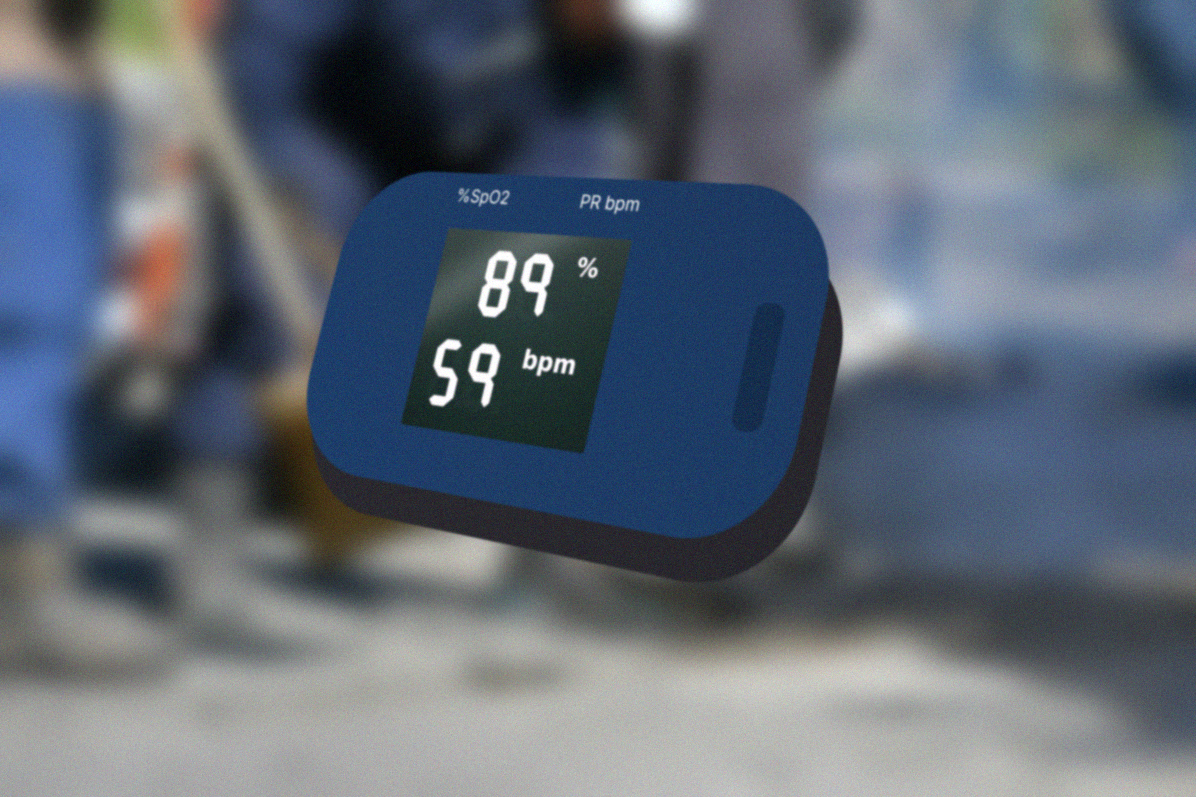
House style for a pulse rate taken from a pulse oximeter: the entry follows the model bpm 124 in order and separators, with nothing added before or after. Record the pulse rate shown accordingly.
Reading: bpm 59
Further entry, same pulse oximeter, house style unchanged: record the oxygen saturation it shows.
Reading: % 89
